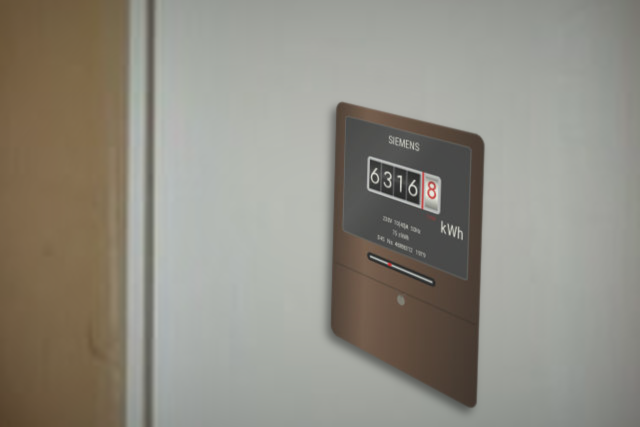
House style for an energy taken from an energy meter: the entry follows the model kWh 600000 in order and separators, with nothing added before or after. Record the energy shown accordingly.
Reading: kWh 6316.8
